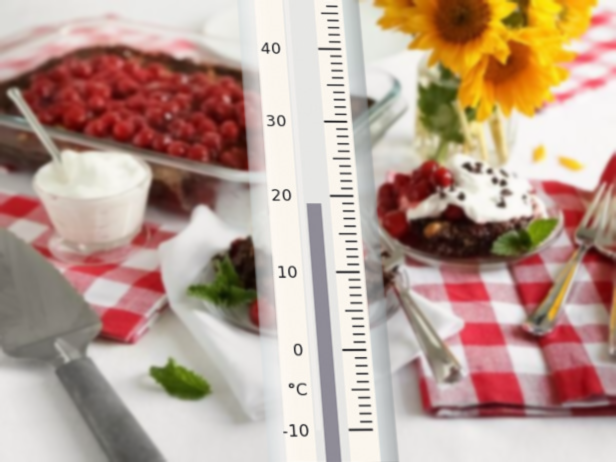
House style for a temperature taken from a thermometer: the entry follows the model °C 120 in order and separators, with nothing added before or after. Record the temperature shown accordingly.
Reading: °C 19
